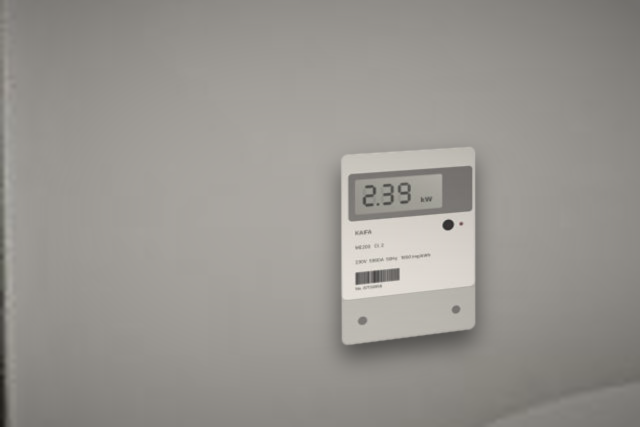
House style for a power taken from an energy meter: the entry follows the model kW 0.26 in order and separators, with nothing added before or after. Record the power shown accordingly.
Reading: kW 2.39
